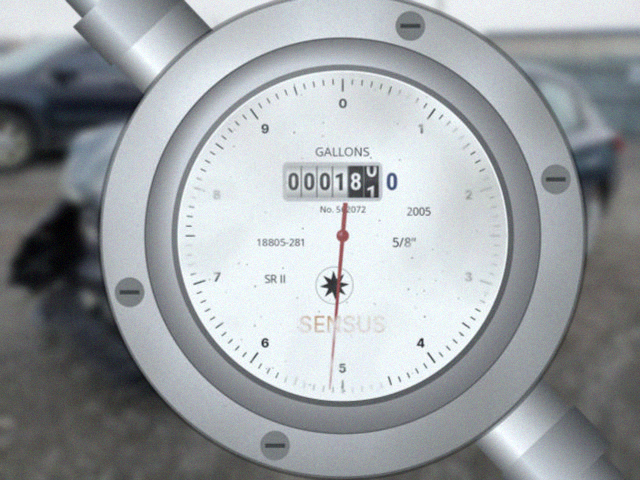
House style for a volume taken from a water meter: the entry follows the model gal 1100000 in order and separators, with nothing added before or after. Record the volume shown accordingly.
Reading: gal 1805.1
